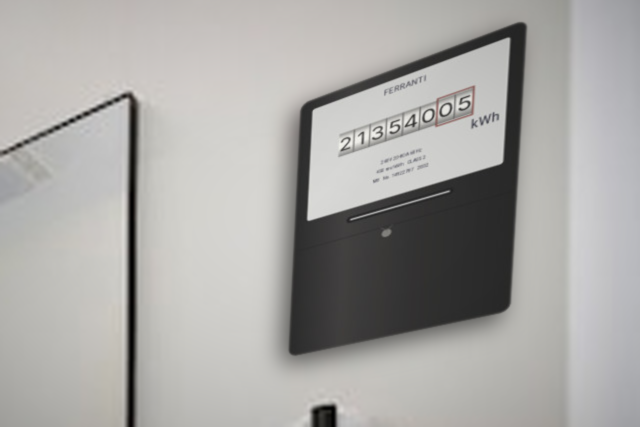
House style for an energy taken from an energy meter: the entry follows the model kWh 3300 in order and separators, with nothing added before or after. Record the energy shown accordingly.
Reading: kWh 213540.05
